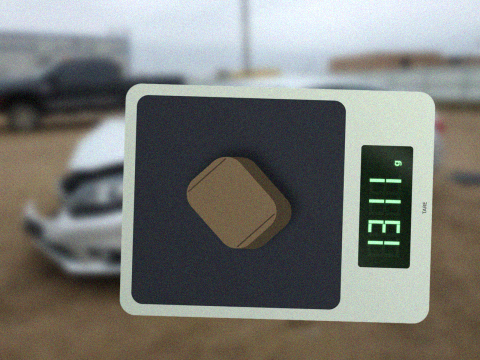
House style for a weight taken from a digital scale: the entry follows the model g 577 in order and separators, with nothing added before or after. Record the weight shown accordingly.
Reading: g 1311
